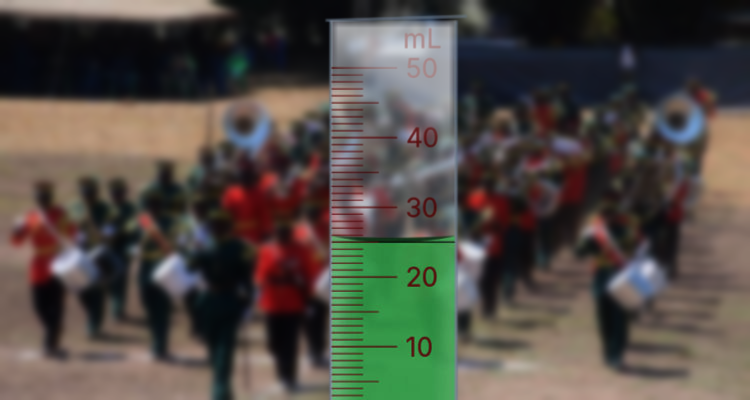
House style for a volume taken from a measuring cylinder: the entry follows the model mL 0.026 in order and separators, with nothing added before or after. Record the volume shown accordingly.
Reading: mL 25
